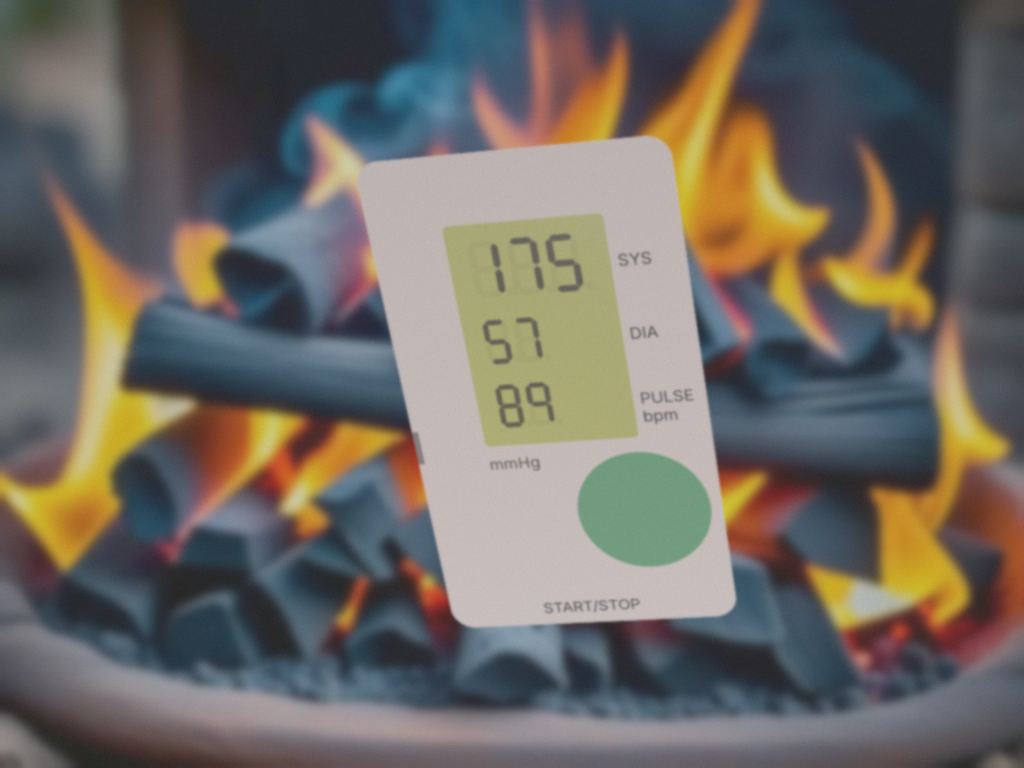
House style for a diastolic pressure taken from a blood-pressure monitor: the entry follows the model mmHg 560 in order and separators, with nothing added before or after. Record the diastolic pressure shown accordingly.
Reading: mmHg 57
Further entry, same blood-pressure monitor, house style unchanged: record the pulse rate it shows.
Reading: bpm 89
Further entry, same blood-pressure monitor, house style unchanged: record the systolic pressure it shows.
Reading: mmHg 175
